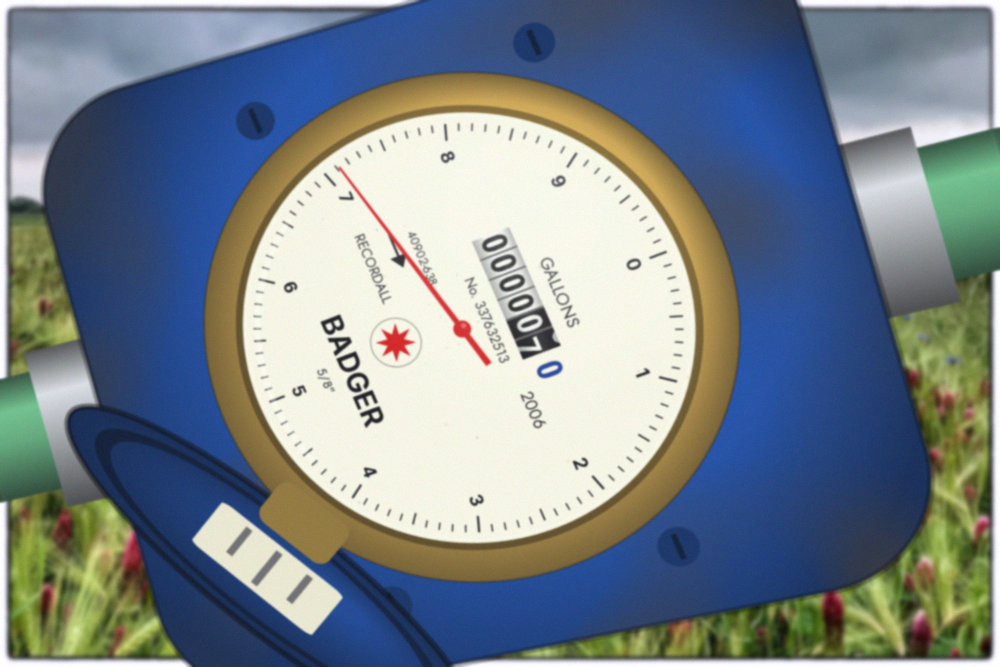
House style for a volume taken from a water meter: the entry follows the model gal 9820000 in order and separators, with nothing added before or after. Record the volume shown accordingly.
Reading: gal 67.1
